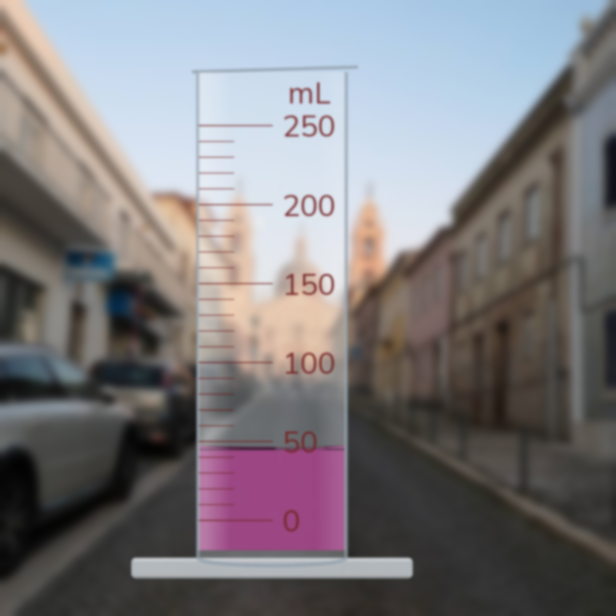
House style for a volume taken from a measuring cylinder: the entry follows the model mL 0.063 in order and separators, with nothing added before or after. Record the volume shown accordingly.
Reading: mL 45
